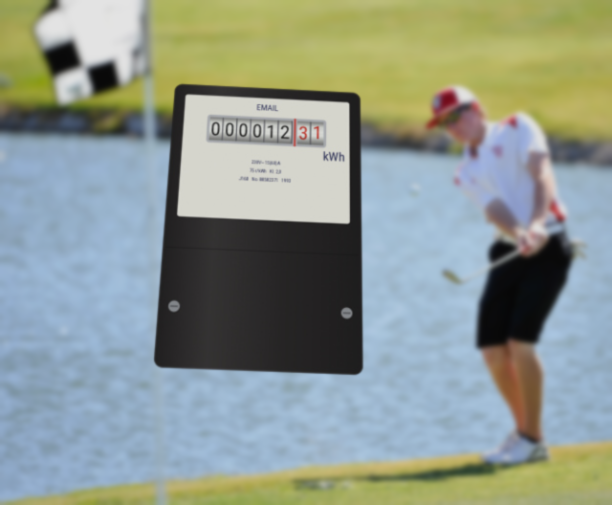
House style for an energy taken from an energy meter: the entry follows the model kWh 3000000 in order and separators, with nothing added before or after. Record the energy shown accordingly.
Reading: kWh 12.31
